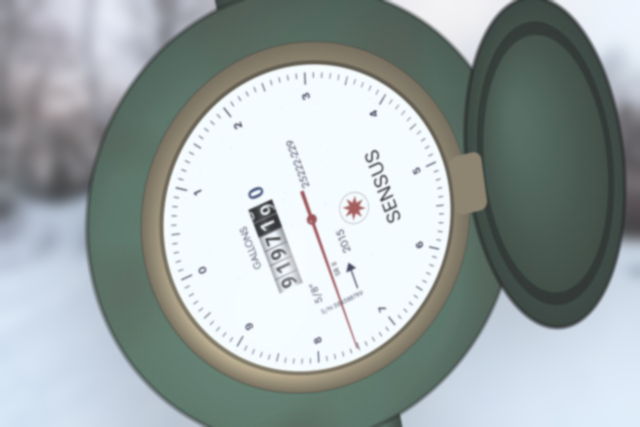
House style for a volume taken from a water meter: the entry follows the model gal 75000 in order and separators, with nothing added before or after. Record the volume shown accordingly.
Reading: gal 9197187.5
